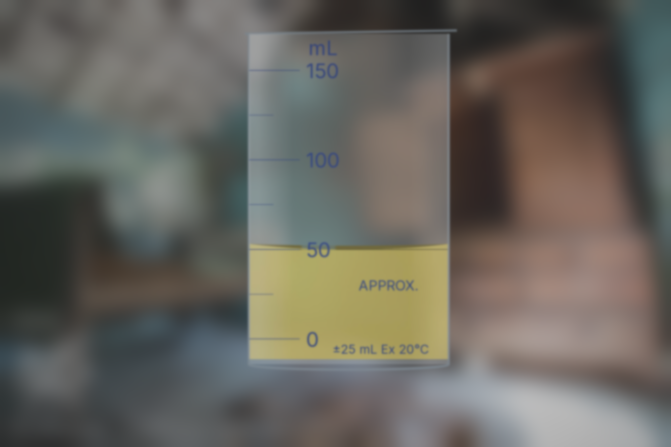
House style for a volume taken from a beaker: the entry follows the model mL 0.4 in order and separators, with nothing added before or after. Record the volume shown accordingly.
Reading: mL 50
